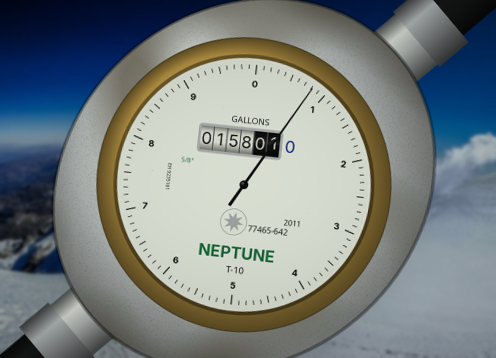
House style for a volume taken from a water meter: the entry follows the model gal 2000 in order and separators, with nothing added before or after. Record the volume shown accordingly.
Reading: gal 158010.8
